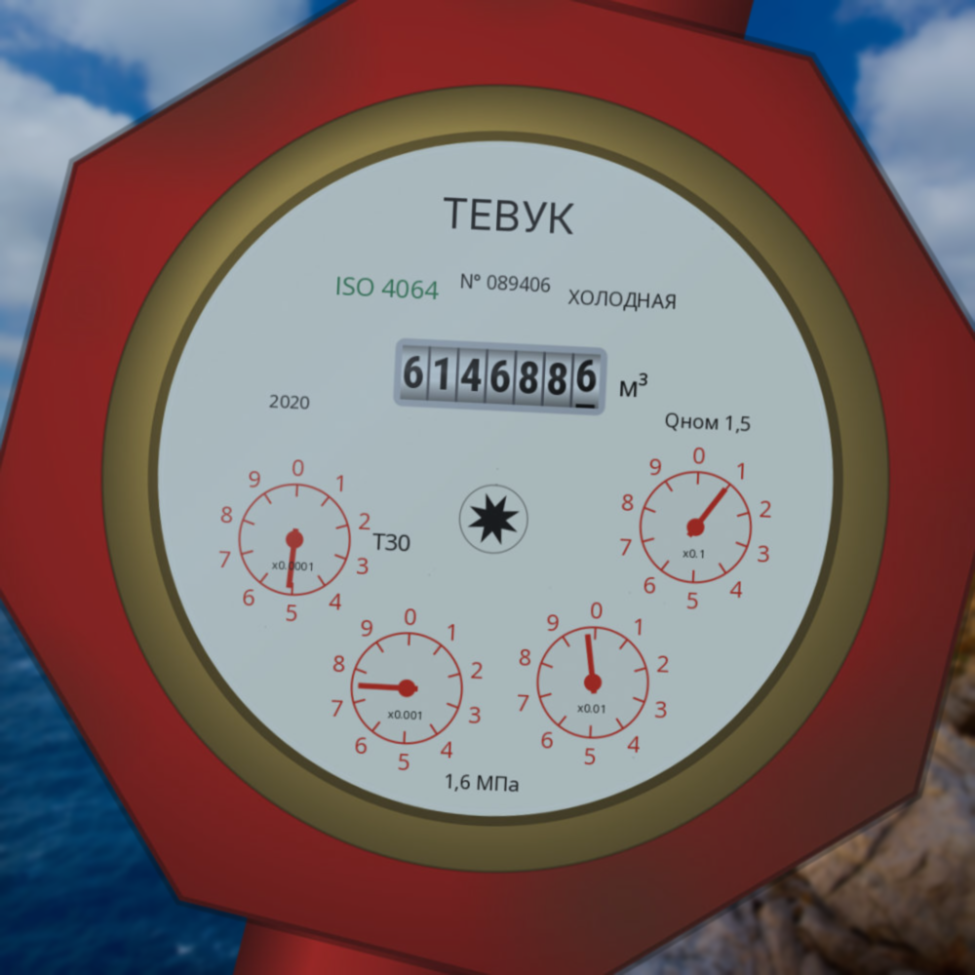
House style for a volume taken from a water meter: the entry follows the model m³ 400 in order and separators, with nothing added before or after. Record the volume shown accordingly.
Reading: m³ 6146886.0975
